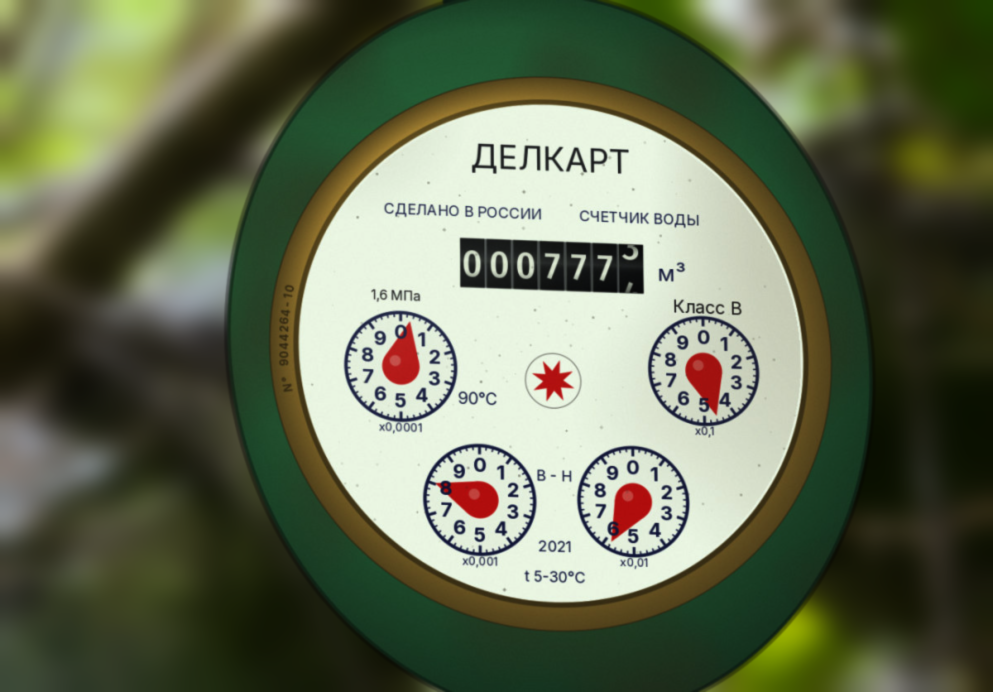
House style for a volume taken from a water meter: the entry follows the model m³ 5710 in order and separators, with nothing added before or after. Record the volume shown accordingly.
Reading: m³ 7773.4580
